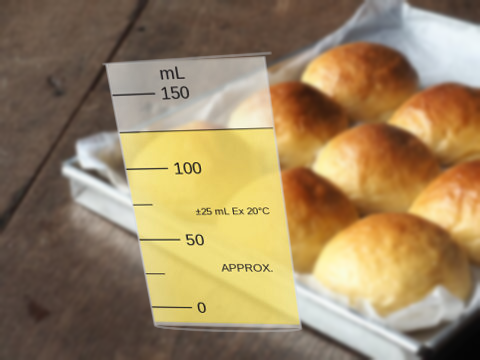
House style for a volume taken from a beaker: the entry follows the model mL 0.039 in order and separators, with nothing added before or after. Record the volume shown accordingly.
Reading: mL 125
